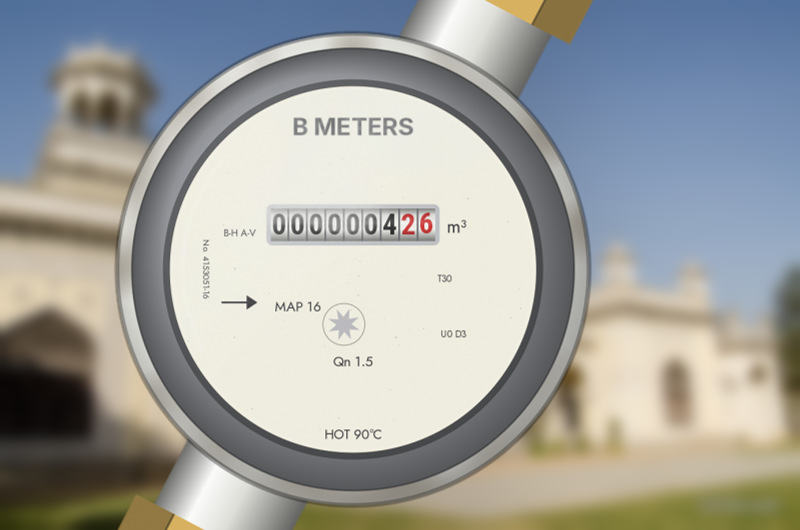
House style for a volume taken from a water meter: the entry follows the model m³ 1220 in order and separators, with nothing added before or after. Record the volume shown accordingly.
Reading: m³ 4.26
